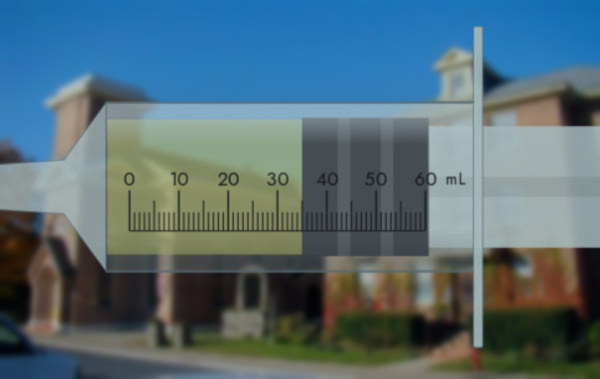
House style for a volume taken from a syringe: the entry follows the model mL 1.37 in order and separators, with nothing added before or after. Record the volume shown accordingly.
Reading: mL 35
